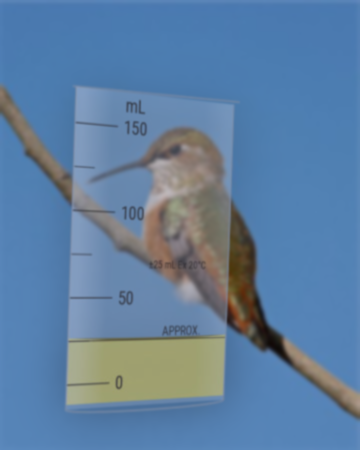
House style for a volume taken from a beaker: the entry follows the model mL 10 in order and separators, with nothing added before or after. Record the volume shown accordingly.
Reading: mL 25
